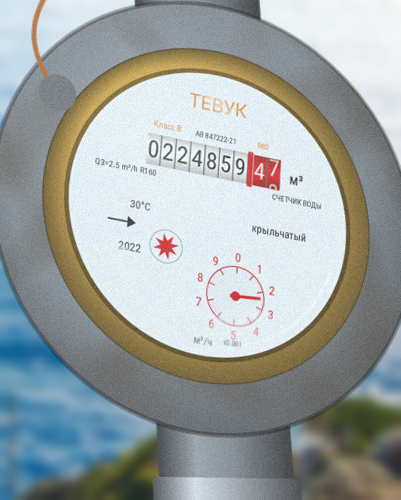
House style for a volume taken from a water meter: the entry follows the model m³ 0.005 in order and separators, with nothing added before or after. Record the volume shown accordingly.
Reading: m³ 224859.472
